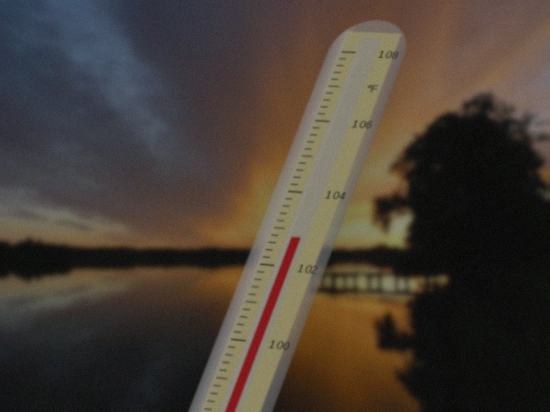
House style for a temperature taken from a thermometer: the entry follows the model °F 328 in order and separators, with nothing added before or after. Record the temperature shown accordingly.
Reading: °F 102.8
